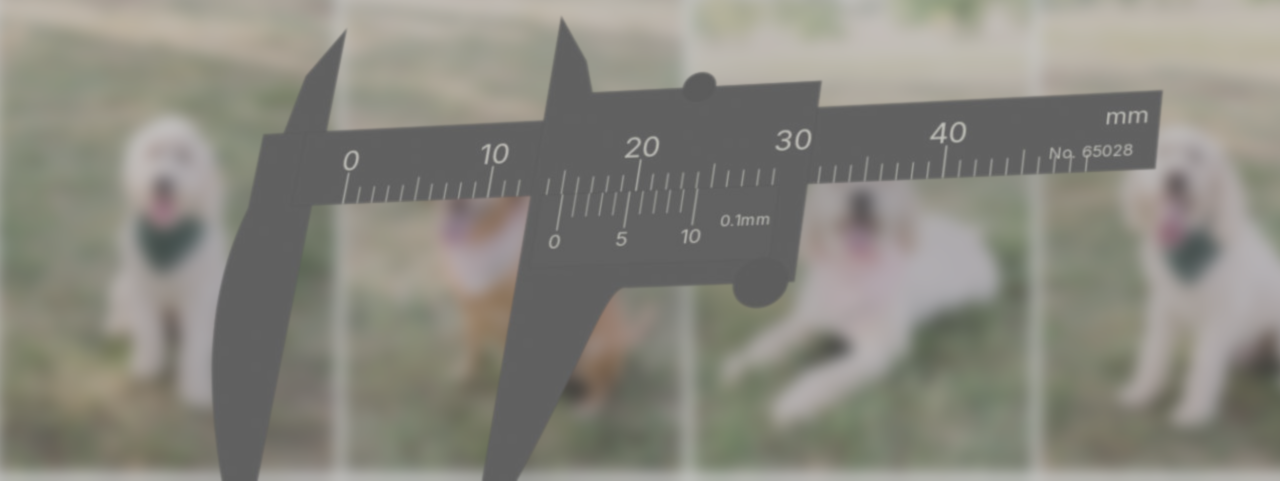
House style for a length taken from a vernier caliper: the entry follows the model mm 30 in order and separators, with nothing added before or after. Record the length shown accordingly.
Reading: mm 15.1
